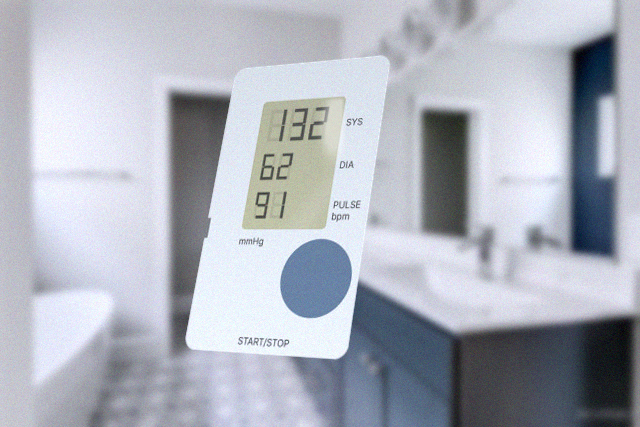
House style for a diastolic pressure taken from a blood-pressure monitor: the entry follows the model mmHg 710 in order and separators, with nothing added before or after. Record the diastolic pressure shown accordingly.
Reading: mmHg 62
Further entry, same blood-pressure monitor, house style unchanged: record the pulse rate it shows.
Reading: bpm 91
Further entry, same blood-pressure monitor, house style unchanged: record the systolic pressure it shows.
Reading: mmHg 132
